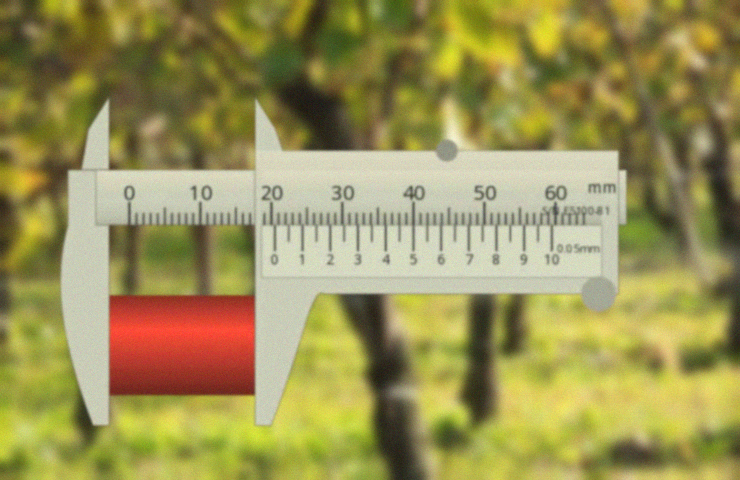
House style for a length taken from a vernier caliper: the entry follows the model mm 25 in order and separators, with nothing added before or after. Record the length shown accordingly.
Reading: mm 20.5
